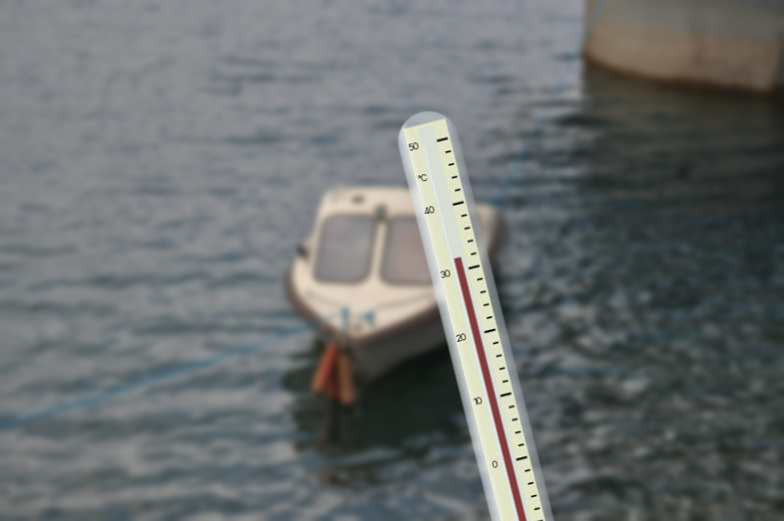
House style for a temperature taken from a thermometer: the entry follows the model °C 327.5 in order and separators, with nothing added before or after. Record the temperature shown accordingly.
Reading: °C 32
